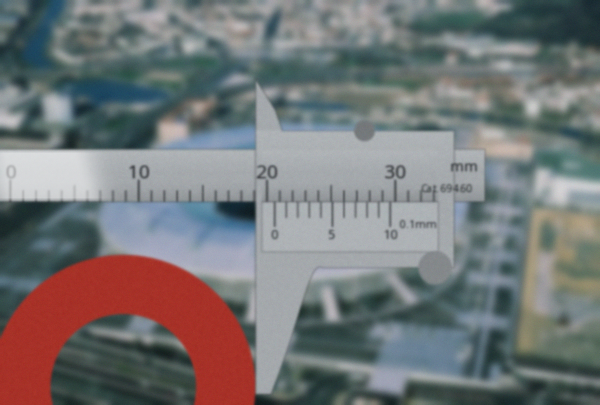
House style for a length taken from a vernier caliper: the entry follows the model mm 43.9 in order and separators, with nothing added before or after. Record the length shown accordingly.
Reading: mm 20.6
